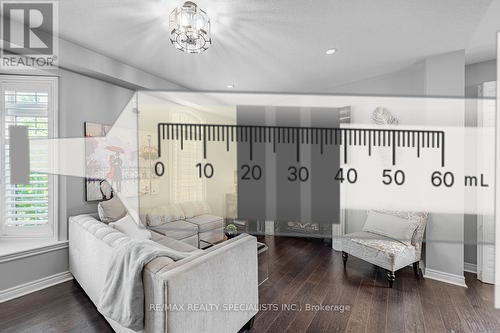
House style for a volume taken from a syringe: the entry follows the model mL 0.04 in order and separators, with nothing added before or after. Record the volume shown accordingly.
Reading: mL 17
